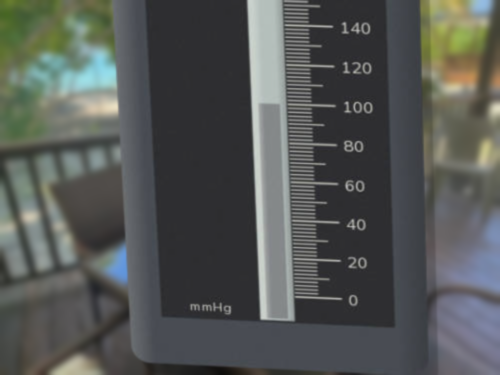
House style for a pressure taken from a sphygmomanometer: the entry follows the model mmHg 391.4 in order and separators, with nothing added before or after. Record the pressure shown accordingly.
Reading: mmHg 100
